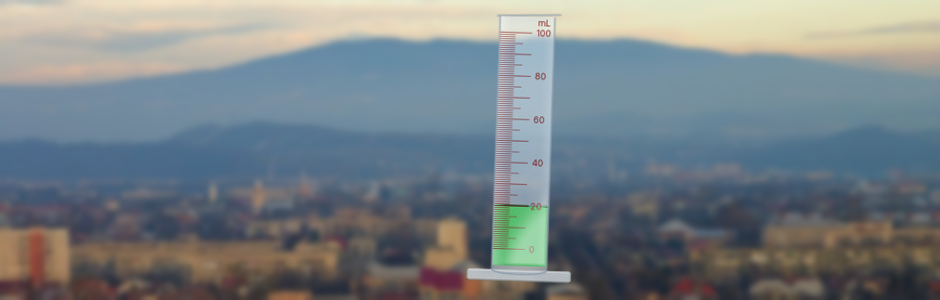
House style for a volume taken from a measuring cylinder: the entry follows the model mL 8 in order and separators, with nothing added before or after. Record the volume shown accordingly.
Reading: mL 20
